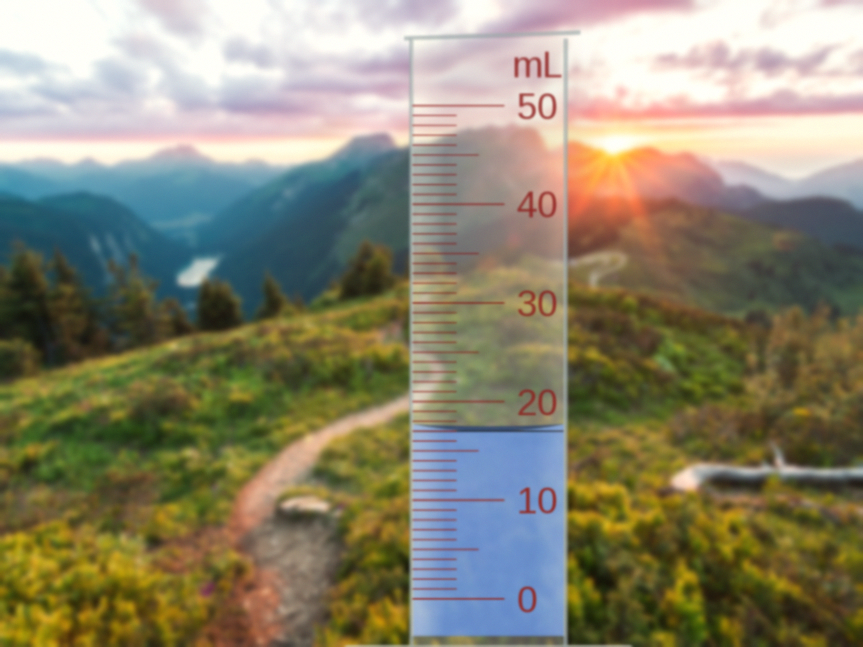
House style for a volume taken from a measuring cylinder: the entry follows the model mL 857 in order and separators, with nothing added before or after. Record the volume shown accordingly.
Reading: mL 17
